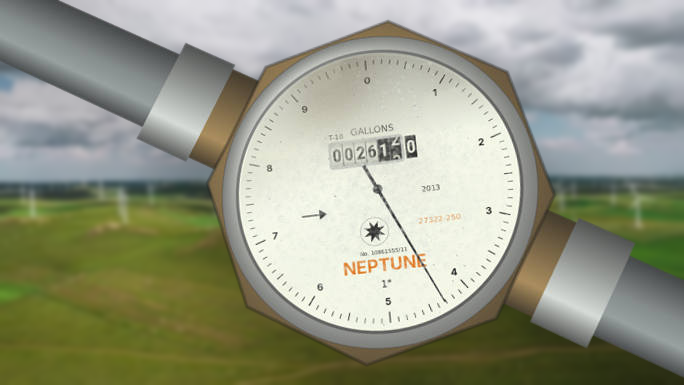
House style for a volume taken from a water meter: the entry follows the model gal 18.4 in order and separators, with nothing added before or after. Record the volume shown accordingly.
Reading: gal 26124.3
